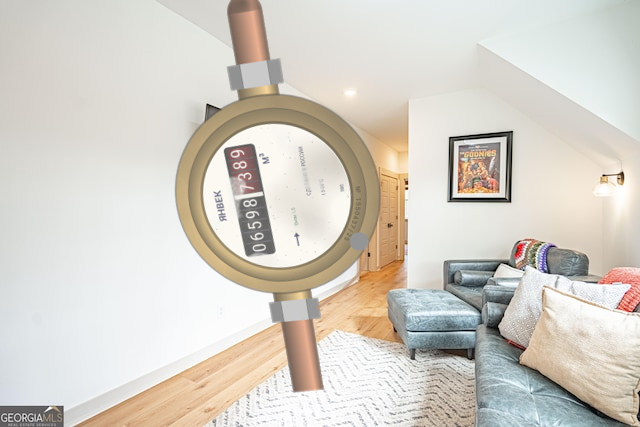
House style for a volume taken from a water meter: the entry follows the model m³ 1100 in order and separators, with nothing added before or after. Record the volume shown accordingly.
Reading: m³ 6598.7389
